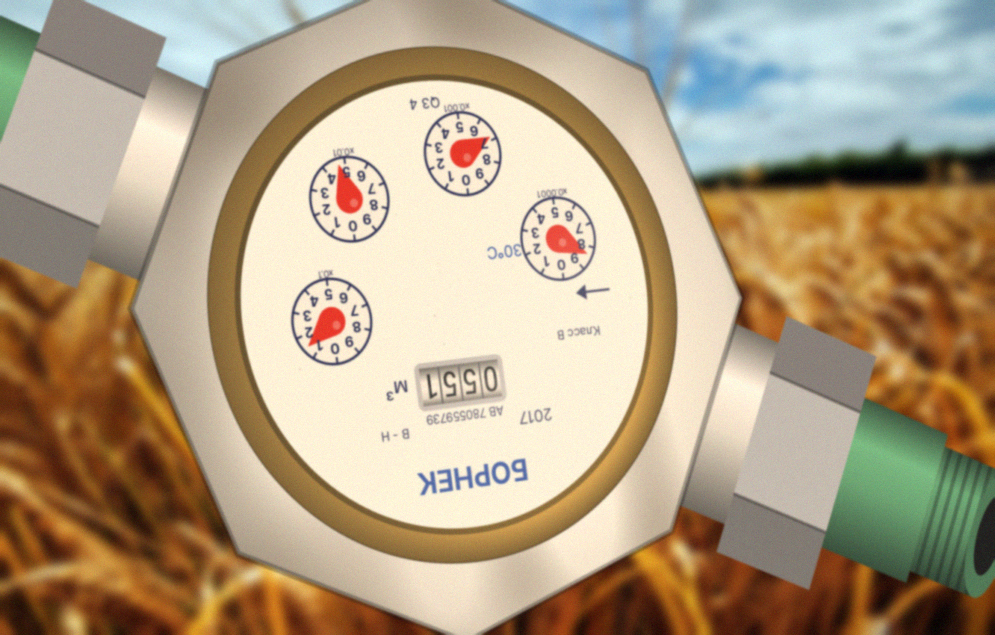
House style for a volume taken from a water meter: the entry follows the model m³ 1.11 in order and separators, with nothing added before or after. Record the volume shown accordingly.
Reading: m³ 551.1468
